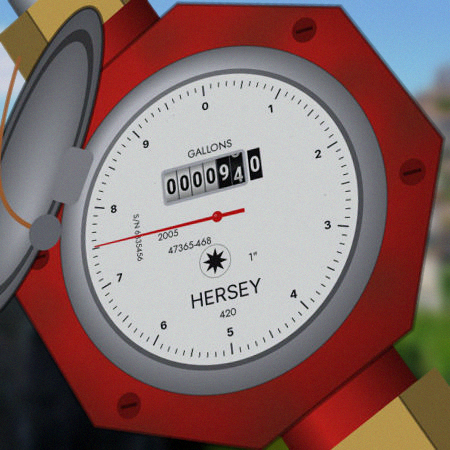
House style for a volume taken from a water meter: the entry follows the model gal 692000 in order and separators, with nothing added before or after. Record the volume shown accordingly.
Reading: gal 937.5
